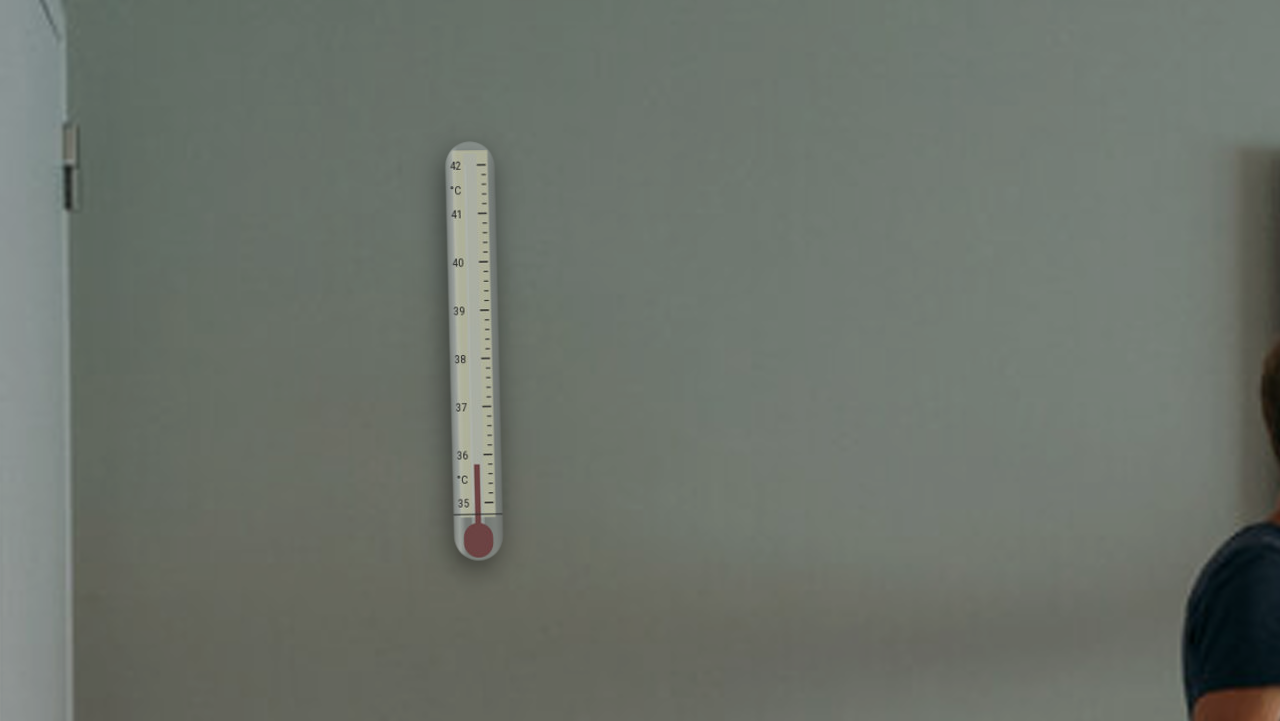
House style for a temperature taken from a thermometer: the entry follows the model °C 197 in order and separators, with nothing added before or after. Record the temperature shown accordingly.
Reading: °C 35.8
